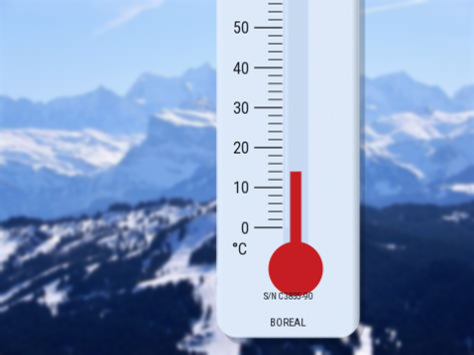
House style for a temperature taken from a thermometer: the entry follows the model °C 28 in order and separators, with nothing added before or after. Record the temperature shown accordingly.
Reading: °C 14
